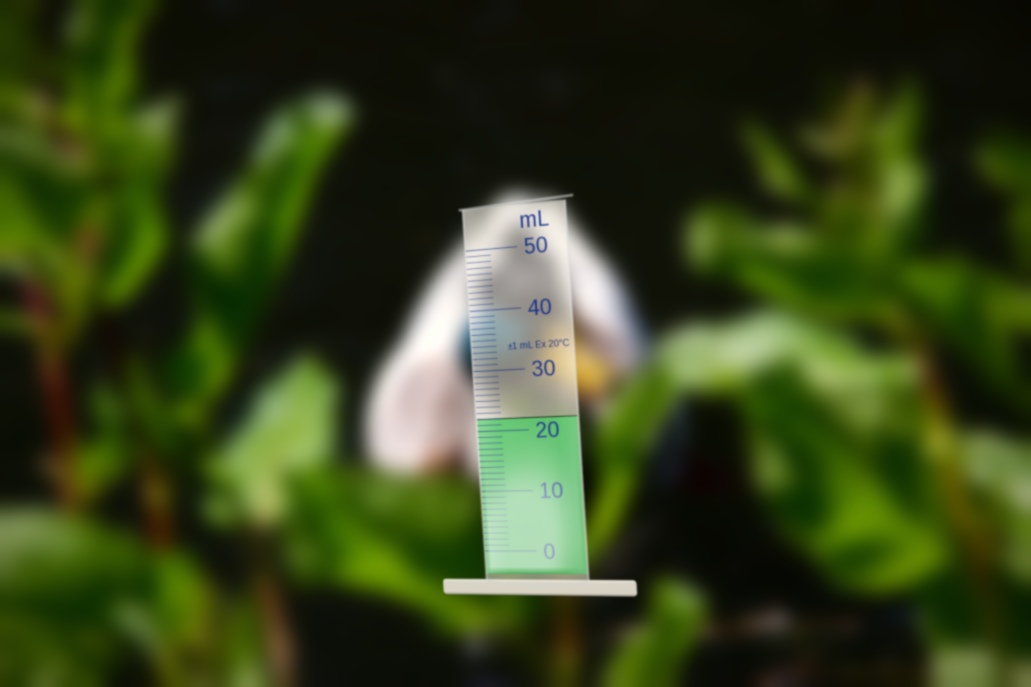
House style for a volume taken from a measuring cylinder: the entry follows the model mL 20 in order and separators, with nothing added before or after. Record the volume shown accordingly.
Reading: mL 22
